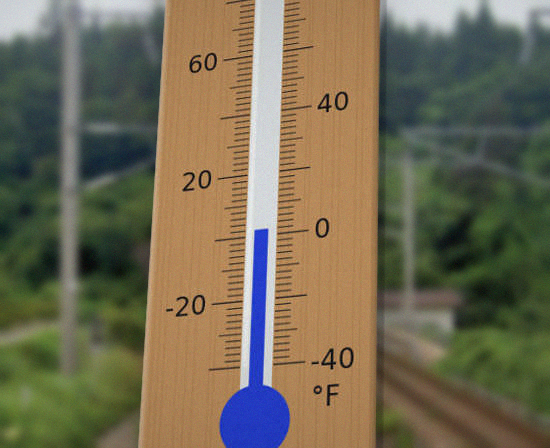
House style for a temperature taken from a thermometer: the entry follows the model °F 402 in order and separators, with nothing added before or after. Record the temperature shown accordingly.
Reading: °F 2
